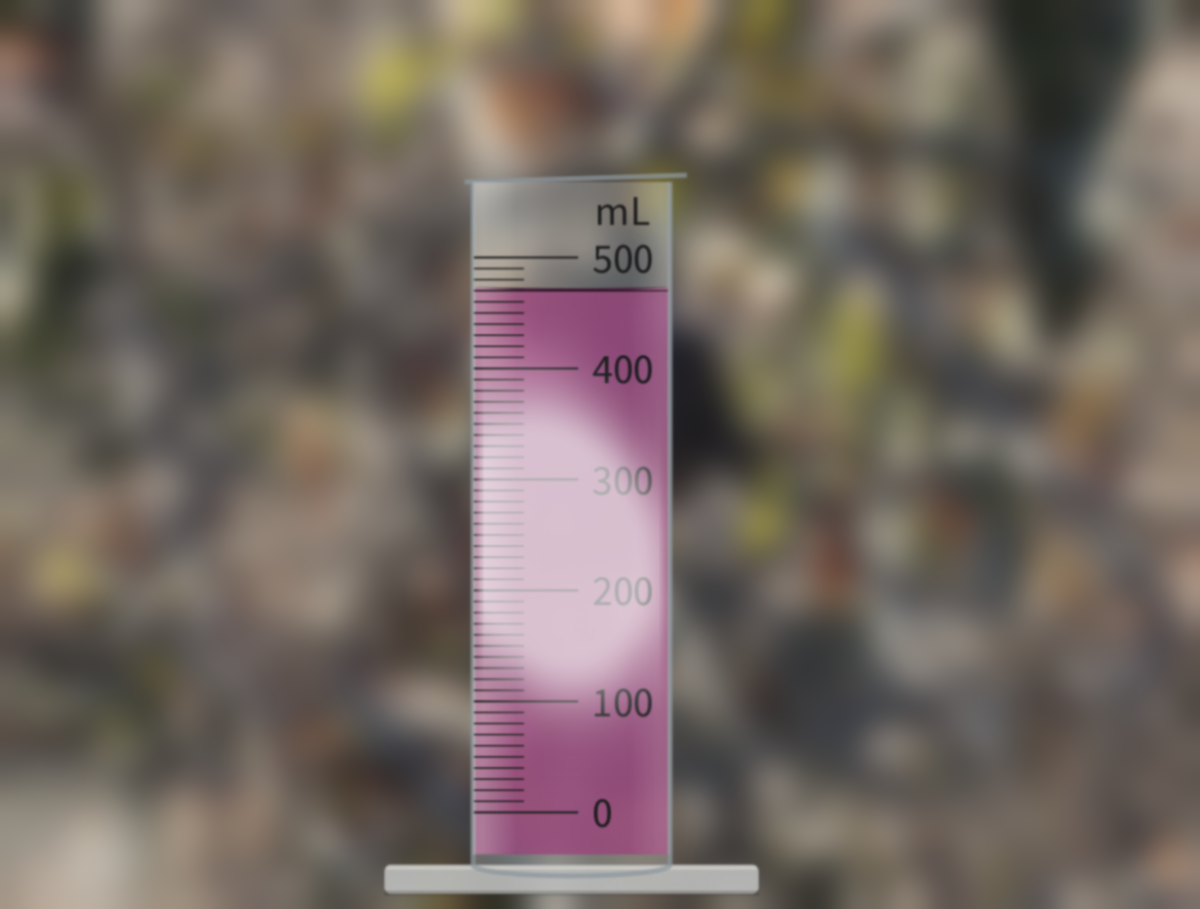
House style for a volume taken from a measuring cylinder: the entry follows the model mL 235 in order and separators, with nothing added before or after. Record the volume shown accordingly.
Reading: mL 470
